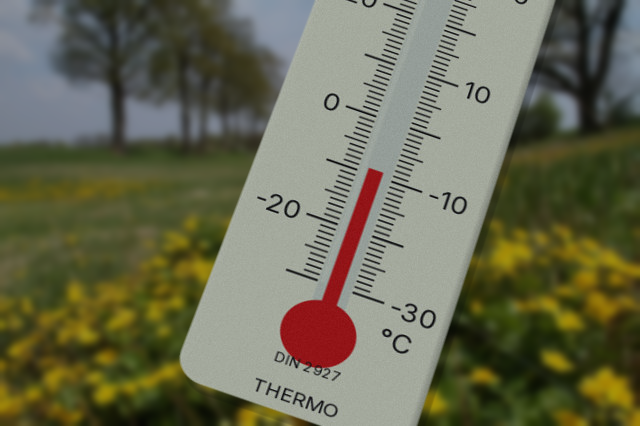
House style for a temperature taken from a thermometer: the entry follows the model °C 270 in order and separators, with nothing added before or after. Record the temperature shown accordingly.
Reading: °C -9
